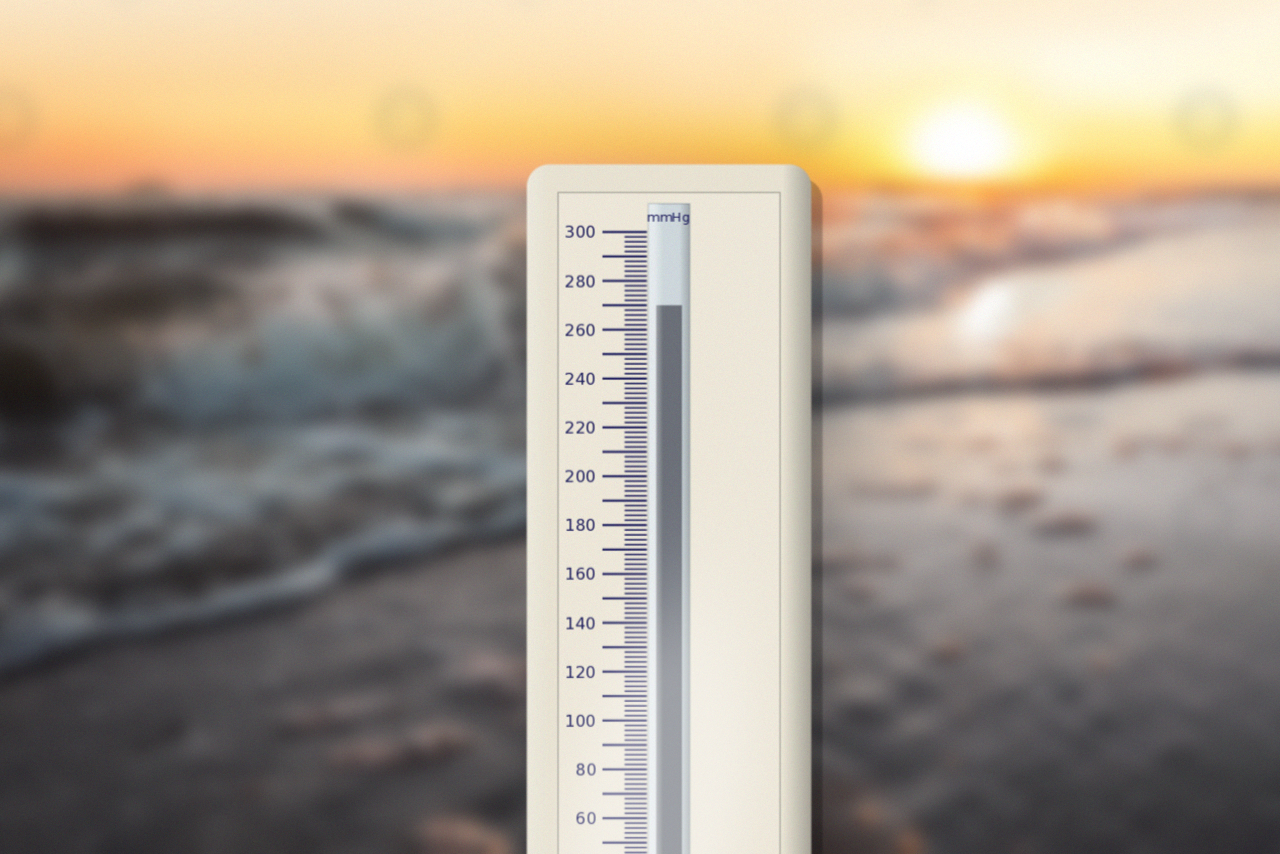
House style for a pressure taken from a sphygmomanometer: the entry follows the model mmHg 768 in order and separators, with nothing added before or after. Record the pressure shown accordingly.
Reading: mmHg 270
